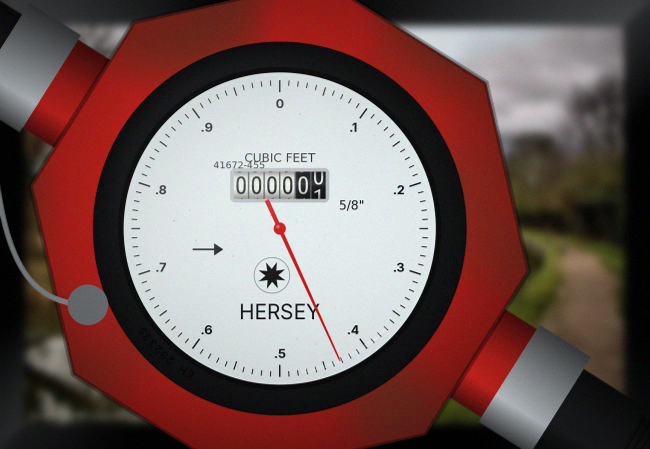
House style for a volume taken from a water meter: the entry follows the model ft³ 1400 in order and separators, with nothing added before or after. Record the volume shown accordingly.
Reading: ft³ 0.43
